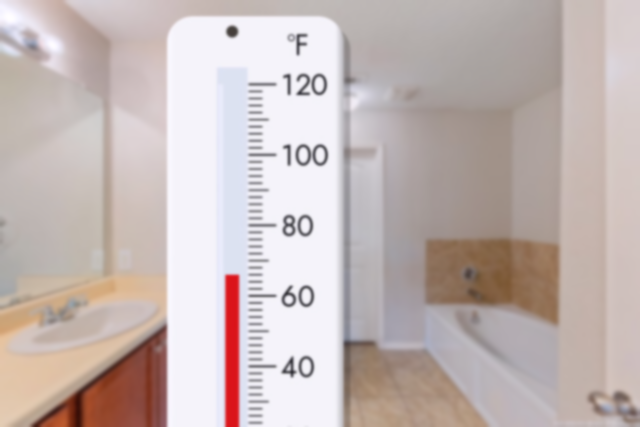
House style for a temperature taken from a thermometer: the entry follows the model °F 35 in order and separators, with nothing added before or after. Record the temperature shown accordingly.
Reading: °F 66
